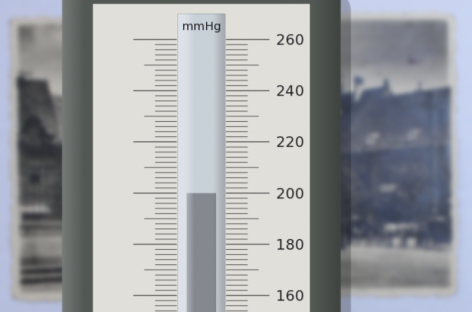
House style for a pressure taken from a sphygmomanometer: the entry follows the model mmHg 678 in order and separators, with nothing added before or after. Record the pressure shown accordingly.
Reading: mmHg 200
